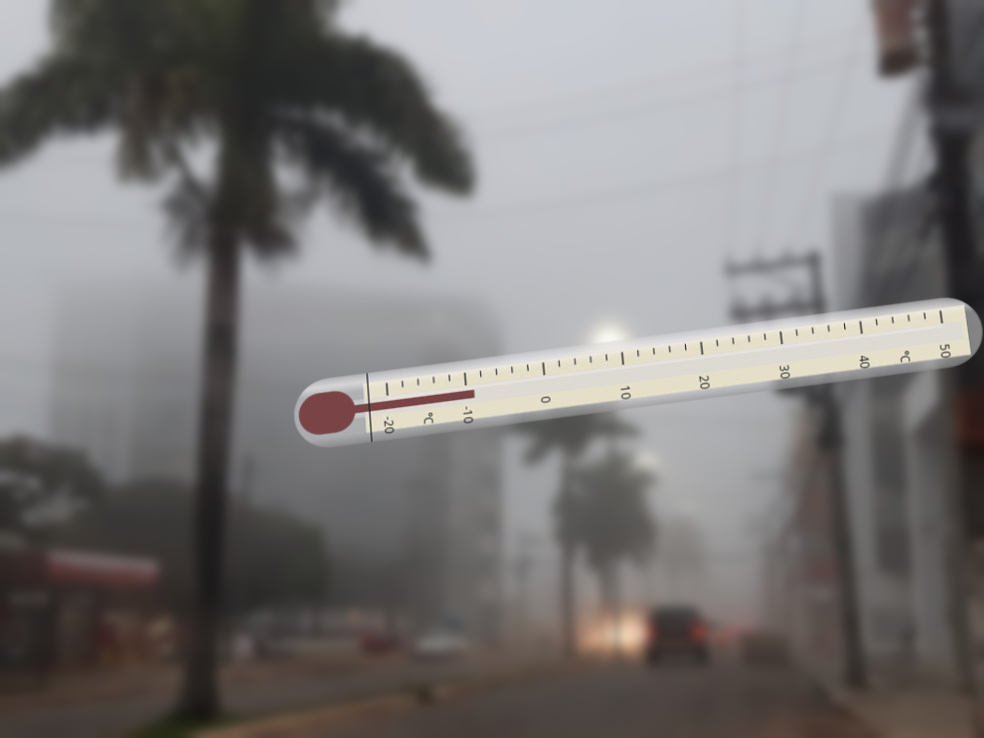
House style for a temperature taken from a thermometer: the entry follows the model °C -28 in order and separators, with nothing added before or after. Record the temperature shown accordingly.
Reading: °C -9
